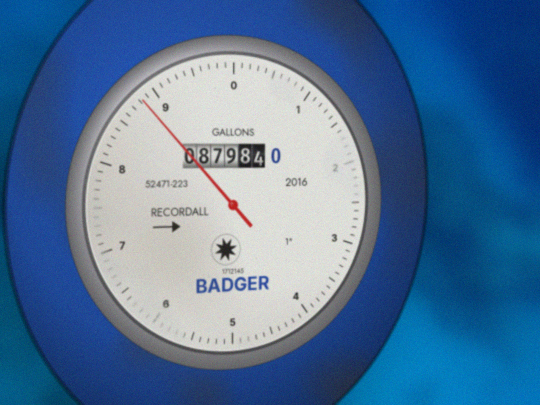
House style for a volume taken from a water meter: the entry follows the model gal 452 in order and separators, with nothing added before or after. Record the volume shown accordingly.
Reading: gal 879838.8
